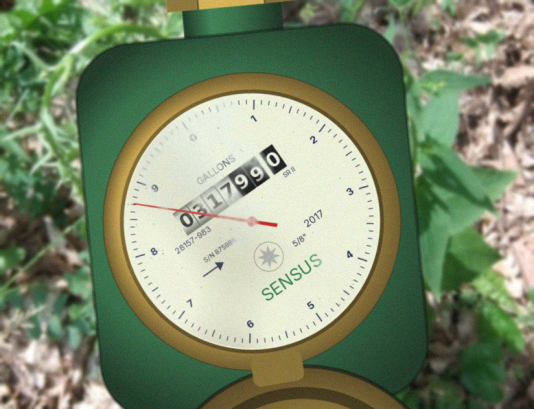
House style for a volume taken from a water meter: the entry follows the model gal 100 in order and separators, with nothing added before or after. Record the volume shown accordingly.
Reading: gal 317988.7
